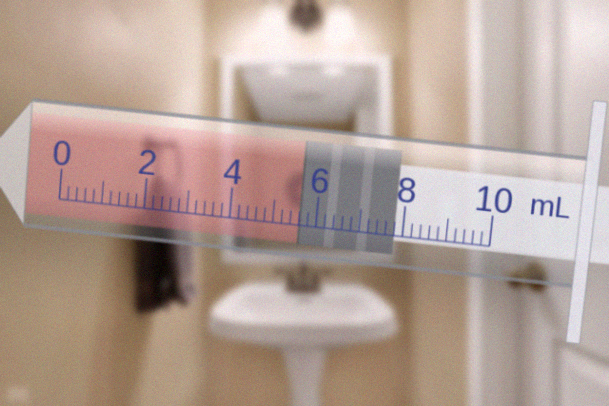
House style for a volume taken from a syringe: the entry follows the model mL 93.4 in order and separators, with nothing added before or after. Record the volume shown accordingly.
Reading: mL 5.6
